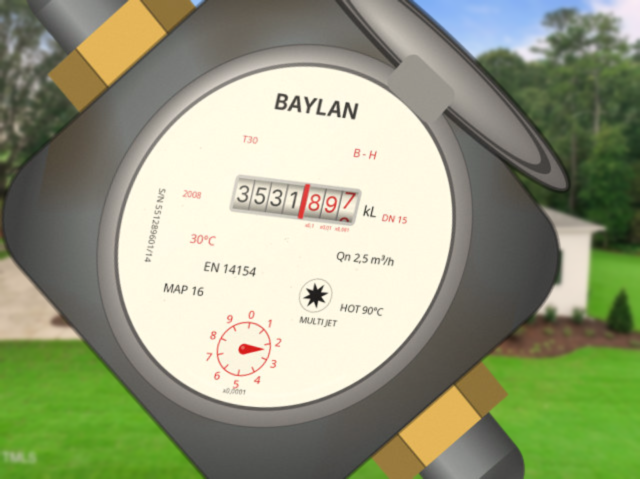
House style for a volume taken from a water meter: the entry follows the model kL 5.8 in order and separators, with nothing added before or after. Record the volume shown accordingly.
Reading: kL 3531.8972
